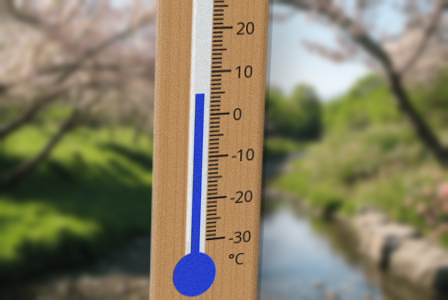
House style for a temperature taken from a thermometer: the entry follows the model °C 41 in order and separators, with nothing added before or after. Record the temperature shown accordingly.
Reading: °C 5
